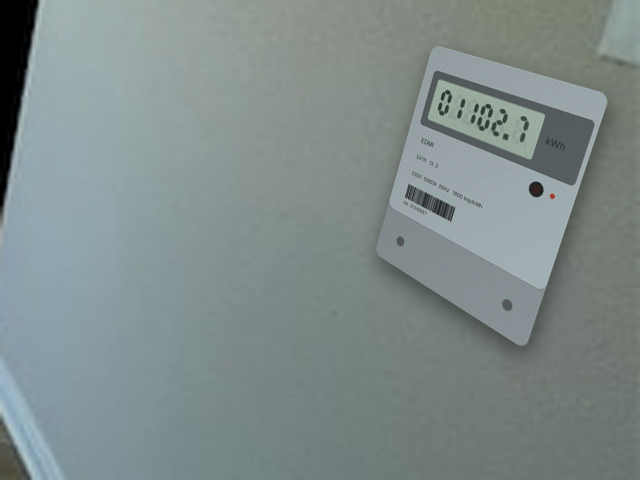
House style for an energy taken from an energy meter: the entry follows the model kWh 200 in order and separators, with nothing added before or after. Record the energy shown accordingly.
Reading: kWh 1102.7
